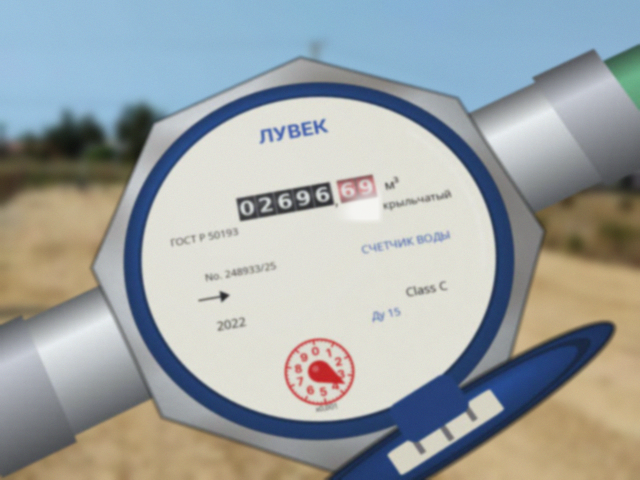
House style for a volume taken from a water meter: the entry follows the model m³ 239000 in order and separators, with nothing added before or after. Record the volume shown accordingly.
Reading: m³ 2696.693
